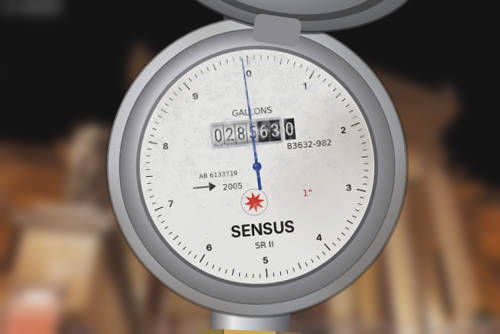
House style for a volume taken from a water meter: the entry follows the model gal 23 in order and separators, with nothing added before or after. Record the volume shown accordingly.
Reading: gal 285629.9
